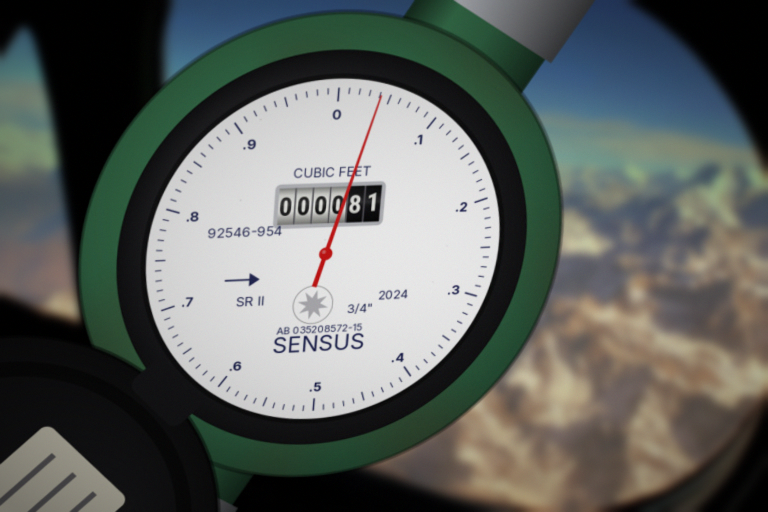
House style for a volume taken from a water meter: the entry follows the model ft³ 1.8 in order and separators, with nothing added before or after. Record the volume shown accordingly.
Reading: ft³ 81.04
